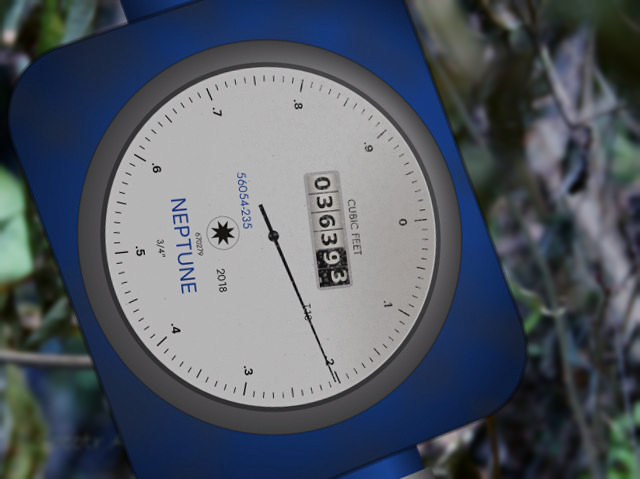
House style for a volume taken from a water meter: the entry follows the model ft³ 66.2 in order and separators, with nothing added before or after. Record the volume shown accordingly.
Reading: ft³ 36393.20
